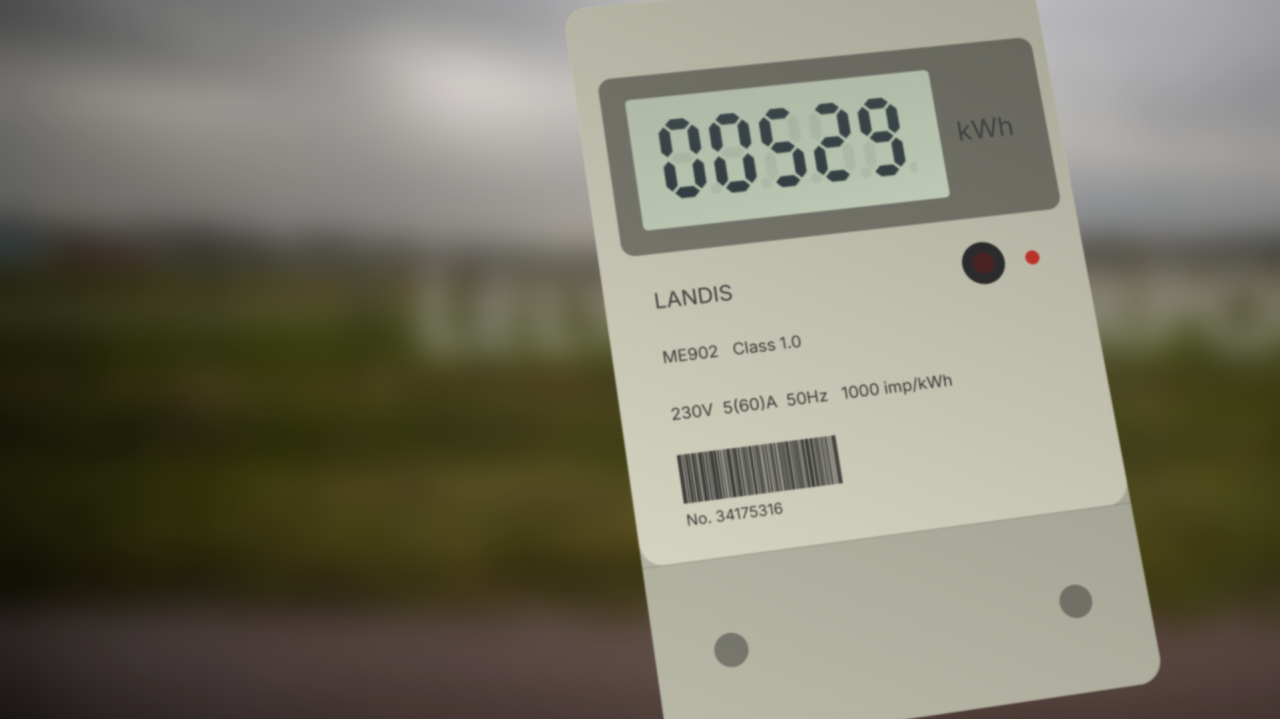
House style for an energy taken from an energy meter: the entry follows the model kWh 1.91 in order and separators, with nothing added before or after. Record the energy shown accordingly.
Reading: kWh 529
